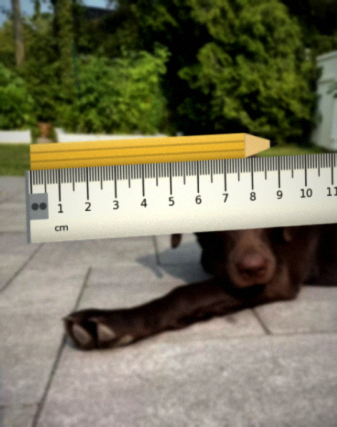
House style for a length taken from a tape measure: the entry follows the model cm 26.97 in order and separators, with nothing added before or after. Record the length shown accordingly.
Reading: cm 9
